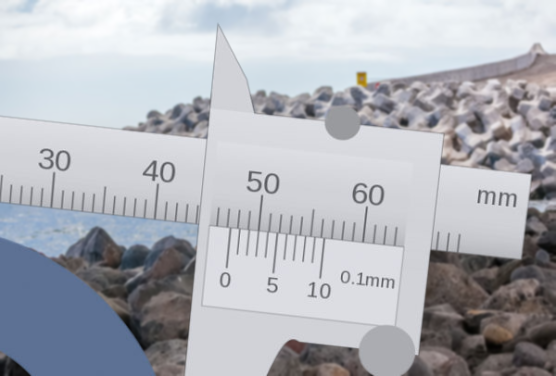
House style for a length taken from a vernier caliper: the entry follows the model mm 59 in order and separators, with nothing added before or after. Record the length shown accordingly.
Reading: mm 47.3
